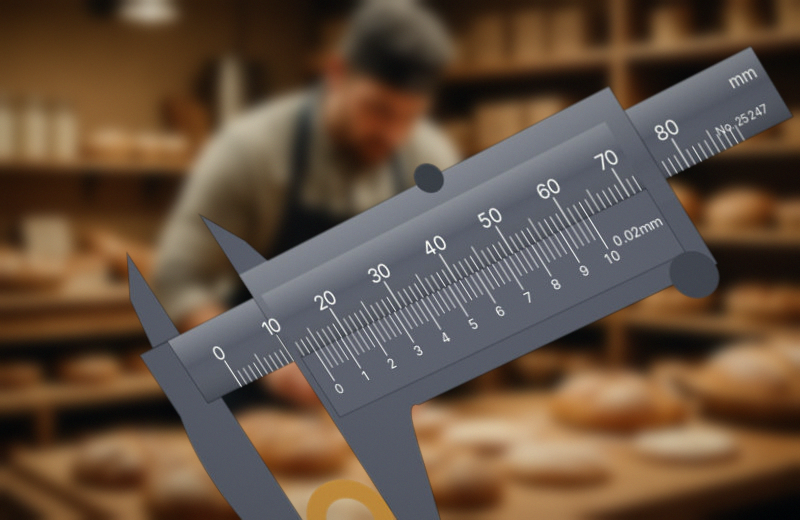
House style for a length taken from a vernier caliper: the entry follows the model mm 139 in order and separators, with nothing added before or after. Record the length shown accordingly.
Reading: mm 14.0
